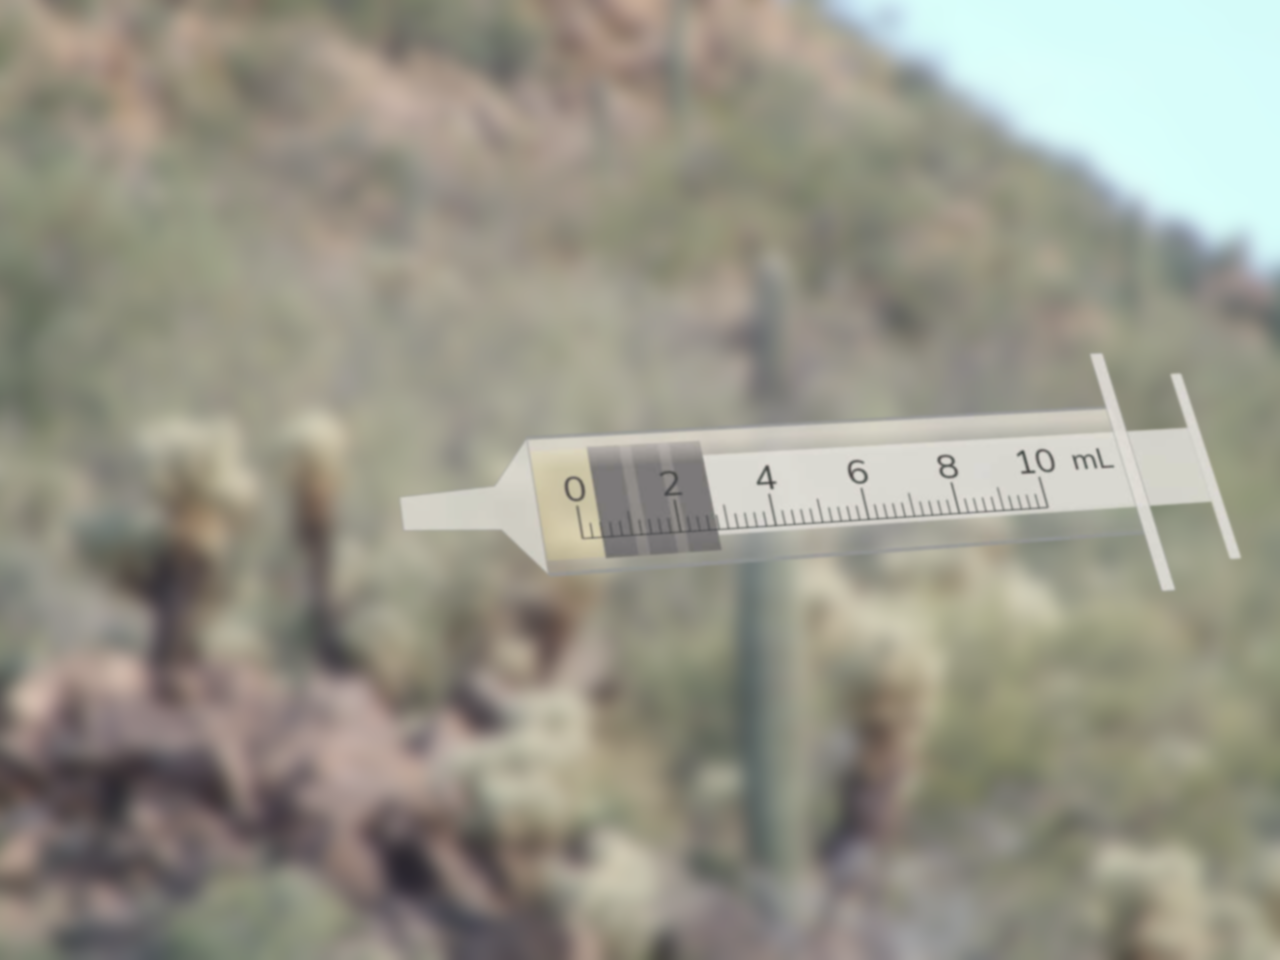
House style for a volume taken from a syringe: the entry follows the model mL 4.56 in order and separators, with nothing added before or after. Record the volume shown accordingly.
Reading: mL 0.4
